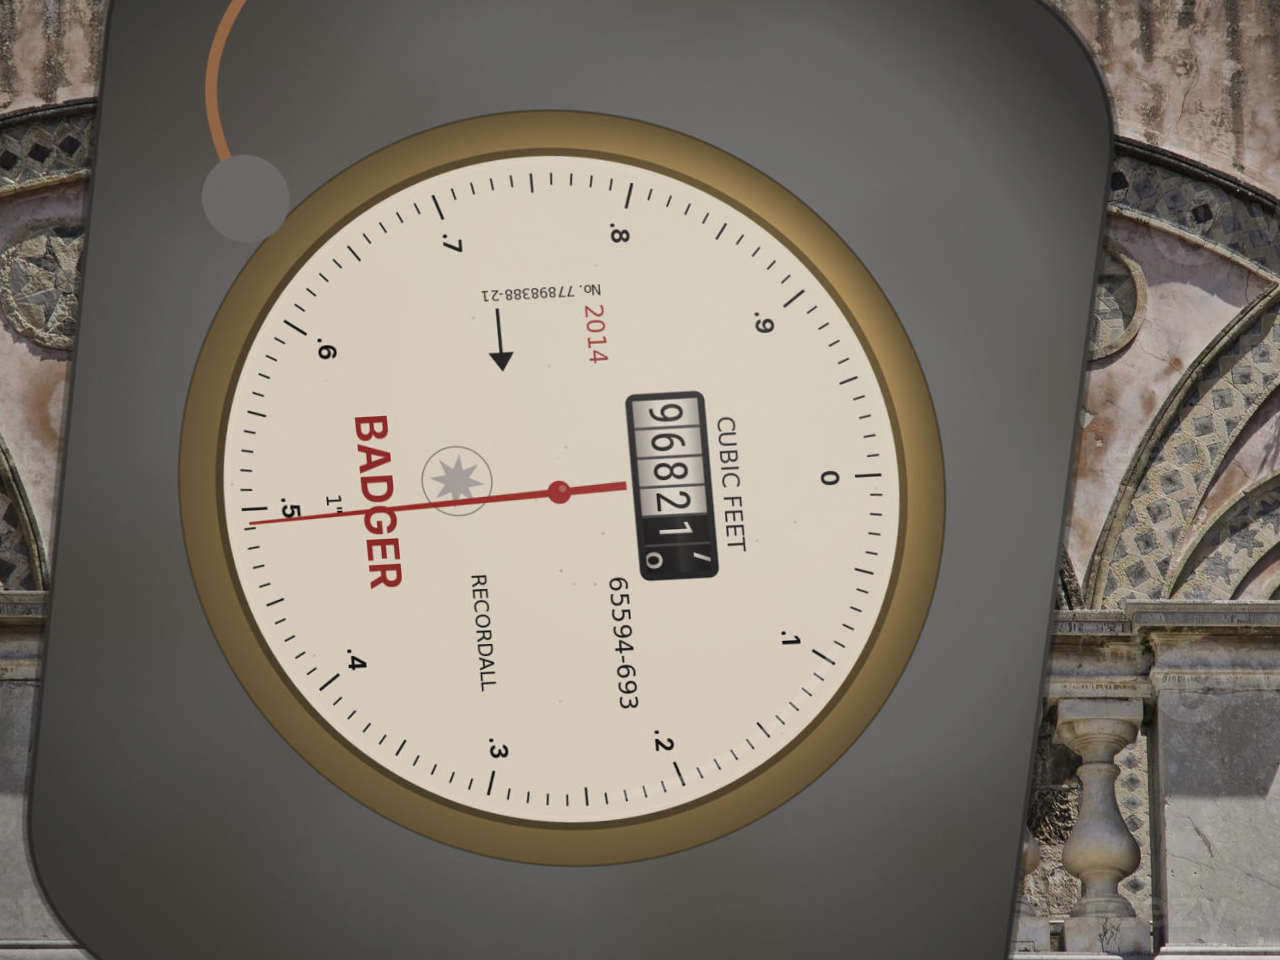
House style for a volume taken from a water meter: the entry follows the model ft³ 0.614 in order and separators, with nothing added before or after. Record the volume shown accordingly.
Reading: ft³ 968217.49
